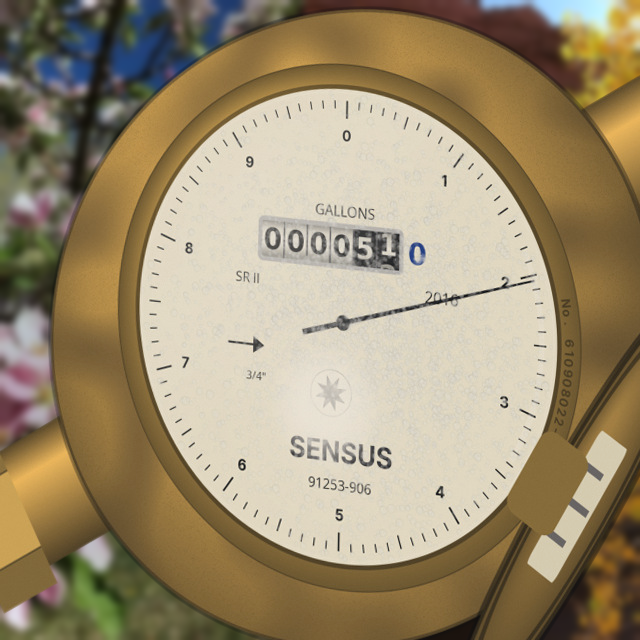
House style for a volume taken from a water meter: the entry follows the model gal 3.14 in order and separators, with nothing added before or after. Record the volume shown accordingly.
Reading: gal 512.0
